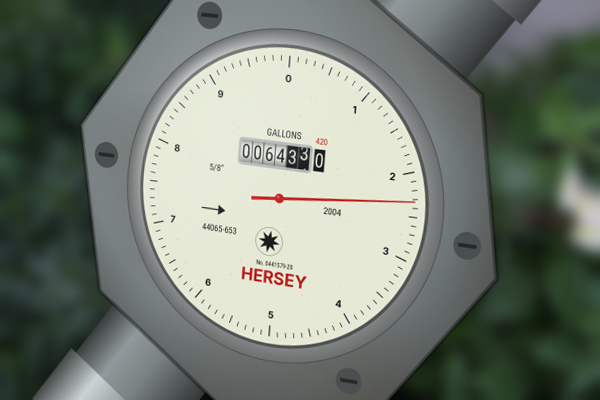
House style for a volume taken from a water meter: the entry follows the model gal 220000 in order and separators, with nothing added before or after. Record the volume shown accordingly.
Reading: gal 64332.3
